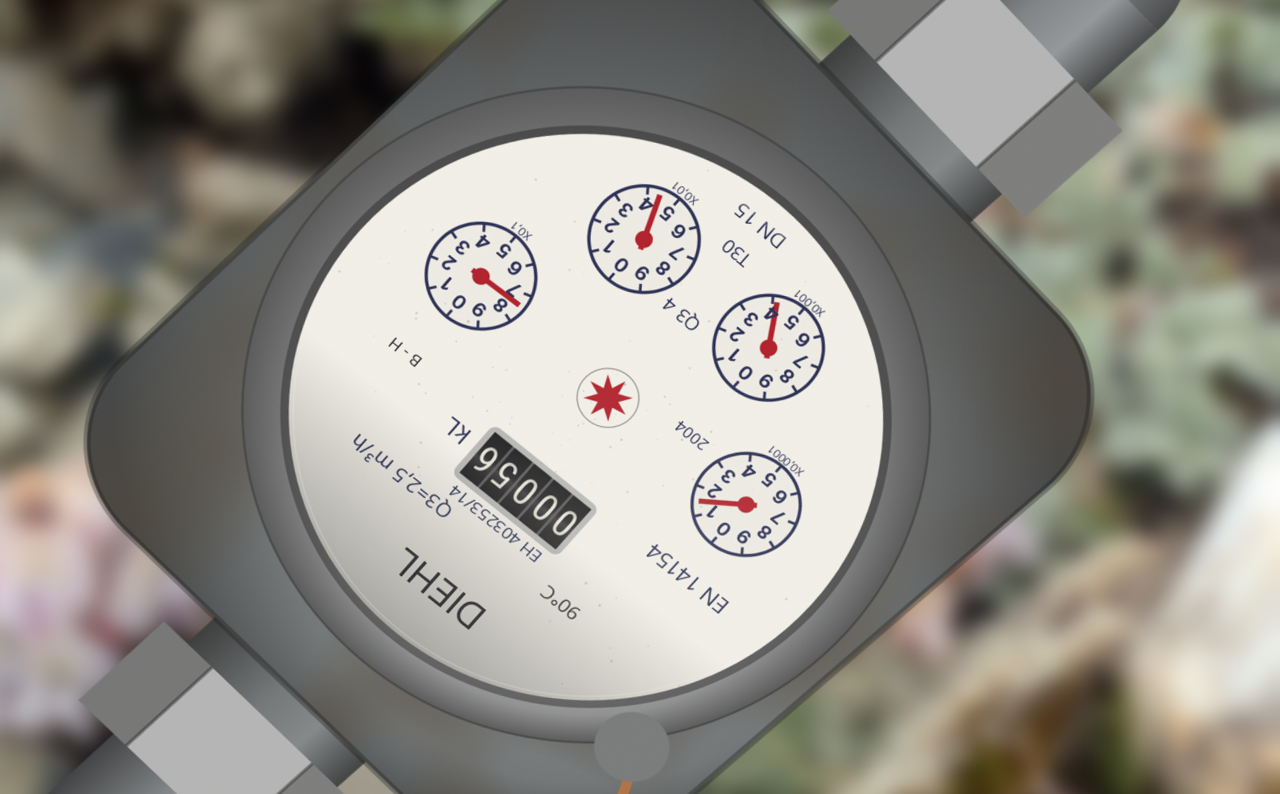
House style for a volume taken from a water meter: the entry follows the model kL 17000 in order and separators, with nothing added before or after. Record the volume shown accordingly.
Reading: kL 56.7441
